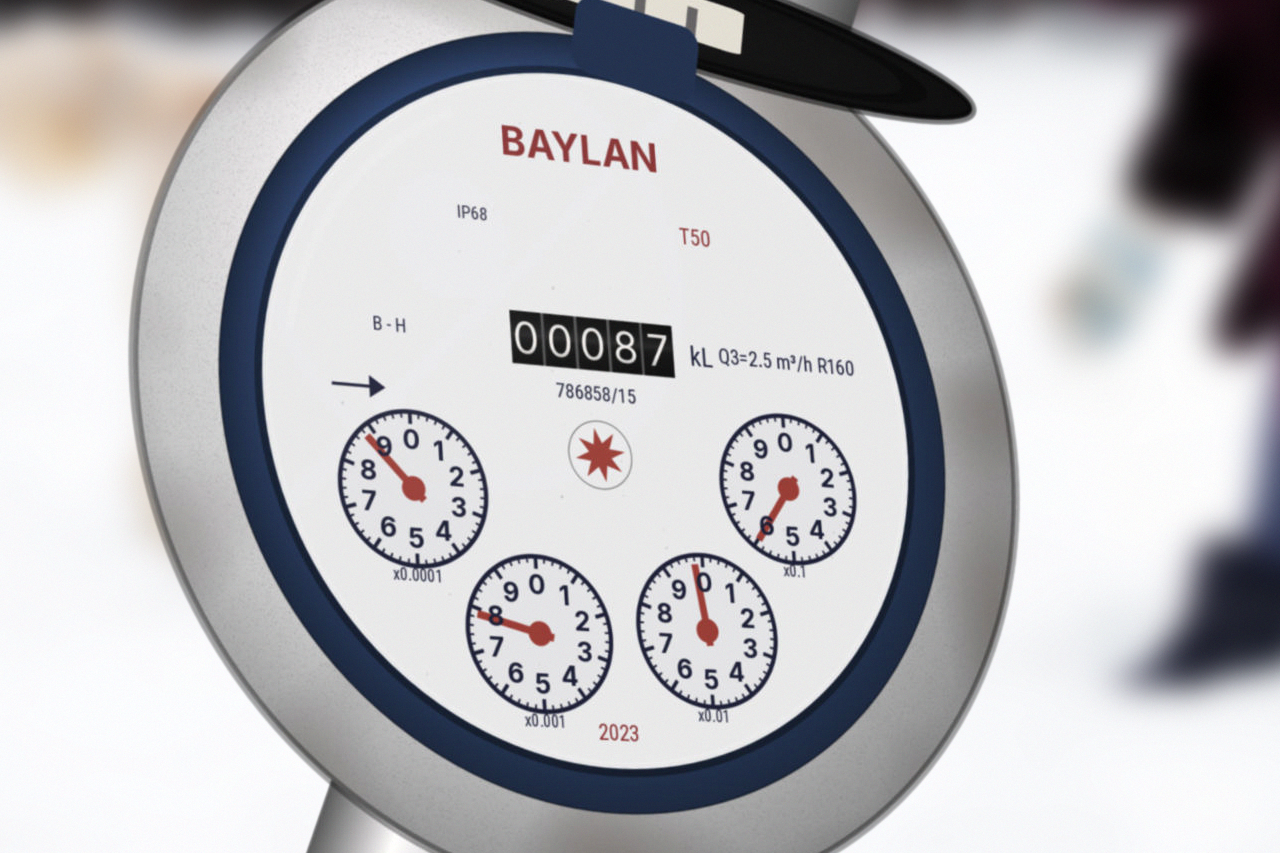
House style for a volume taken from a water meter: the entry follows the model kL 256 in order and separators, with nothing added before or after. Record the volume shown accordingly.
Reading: kL 87.5978
